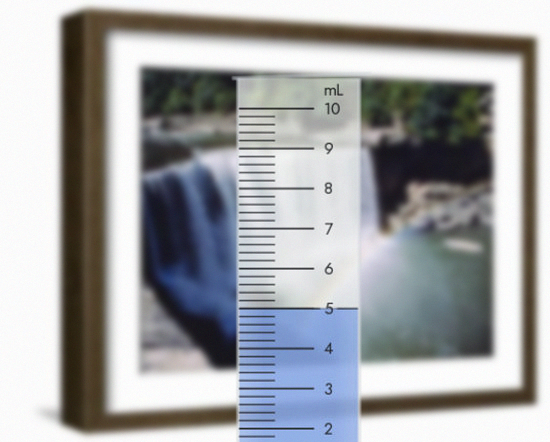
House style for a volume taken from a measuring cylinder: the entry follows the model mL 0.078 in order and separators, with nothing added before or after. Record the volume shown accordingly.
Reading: mL 5
